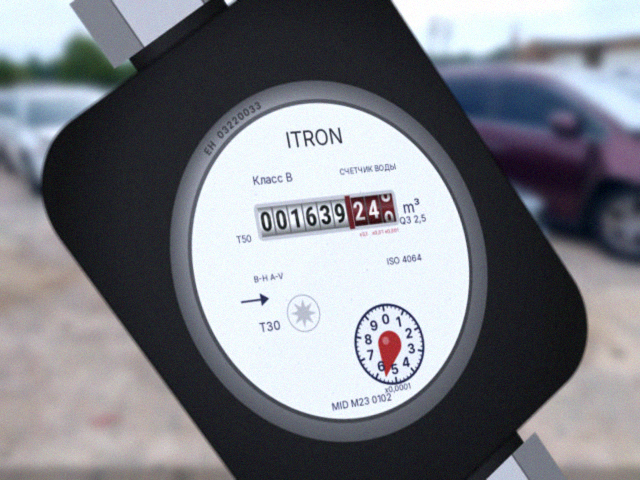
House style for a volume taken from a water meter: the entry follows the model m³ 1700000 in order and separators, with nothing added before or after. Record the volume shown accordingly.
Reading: m³ 1639.2485
